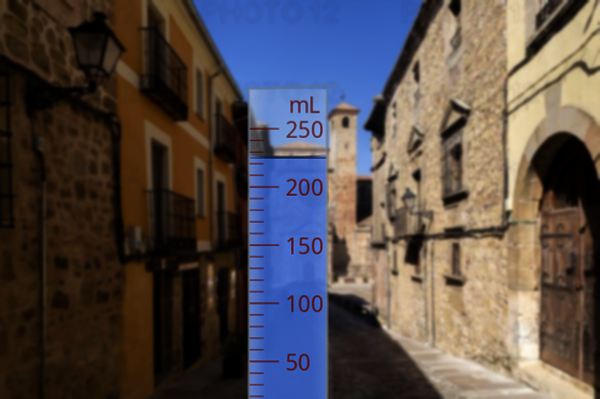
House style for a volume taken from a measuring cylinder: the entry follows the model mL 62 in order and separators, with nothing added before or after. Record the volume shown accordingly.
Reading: mL 225
